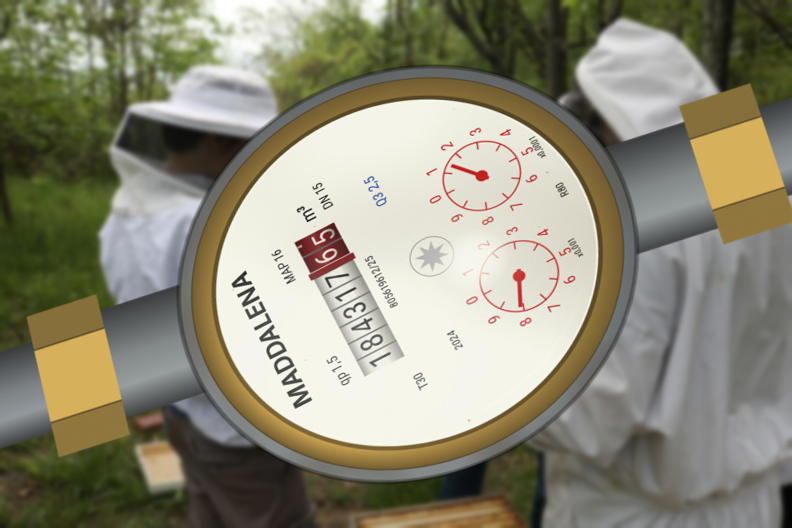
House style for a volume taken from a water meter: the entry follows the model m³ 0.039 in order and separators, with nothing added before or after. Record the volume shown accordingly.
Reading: m³ 184317.6481
